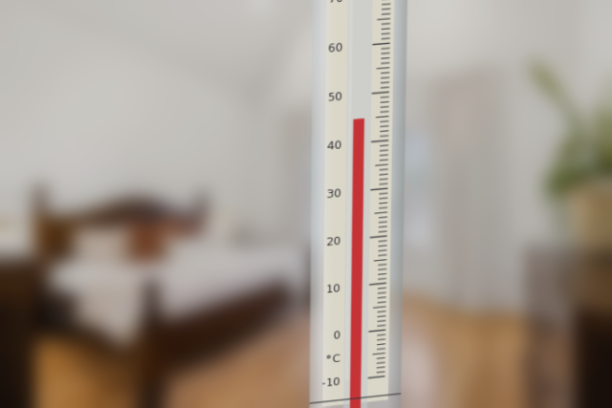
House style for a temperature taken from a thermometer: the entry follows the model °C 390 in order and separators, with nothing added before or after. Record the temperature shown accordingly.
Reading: °C 45
